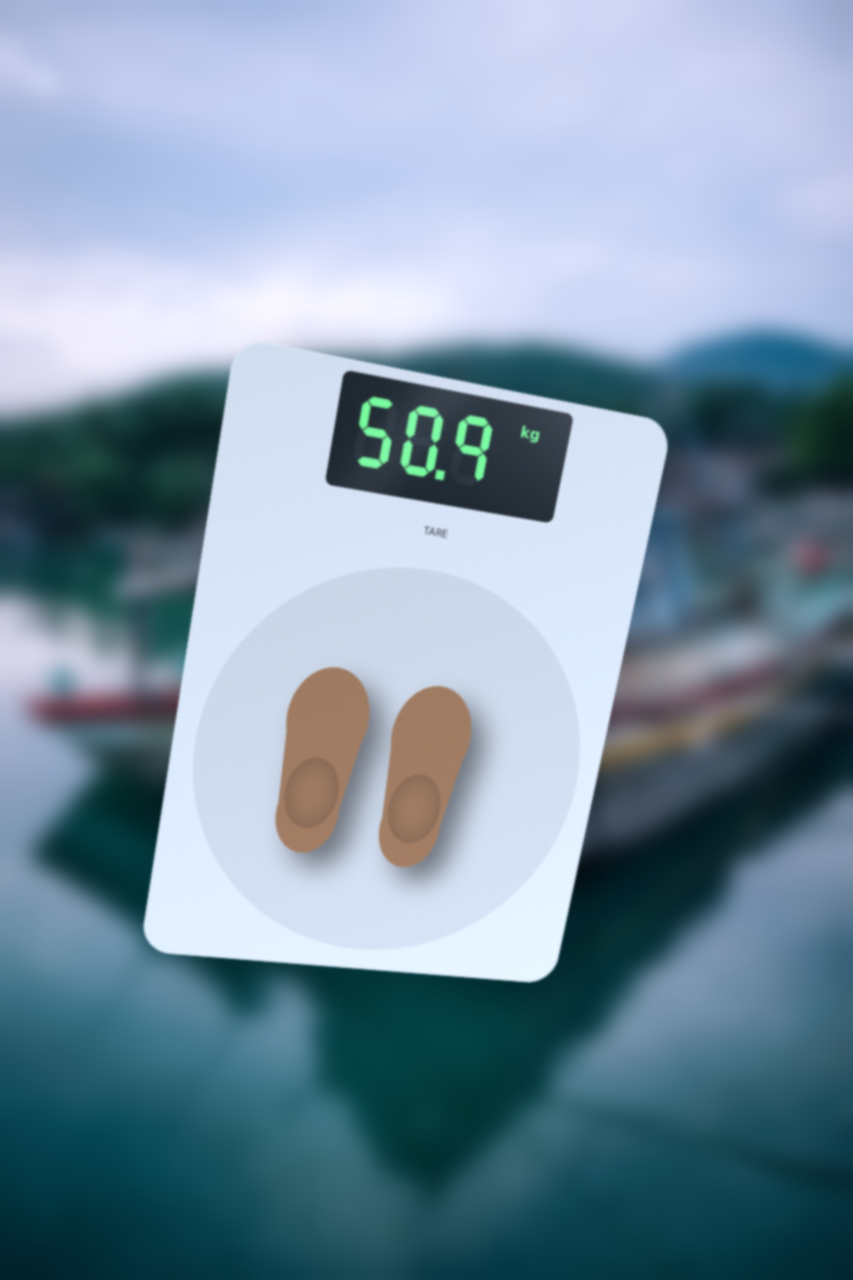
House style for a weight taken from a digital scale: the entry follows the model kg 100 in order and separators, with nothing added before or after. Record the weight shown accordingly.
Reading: kg 50.9
